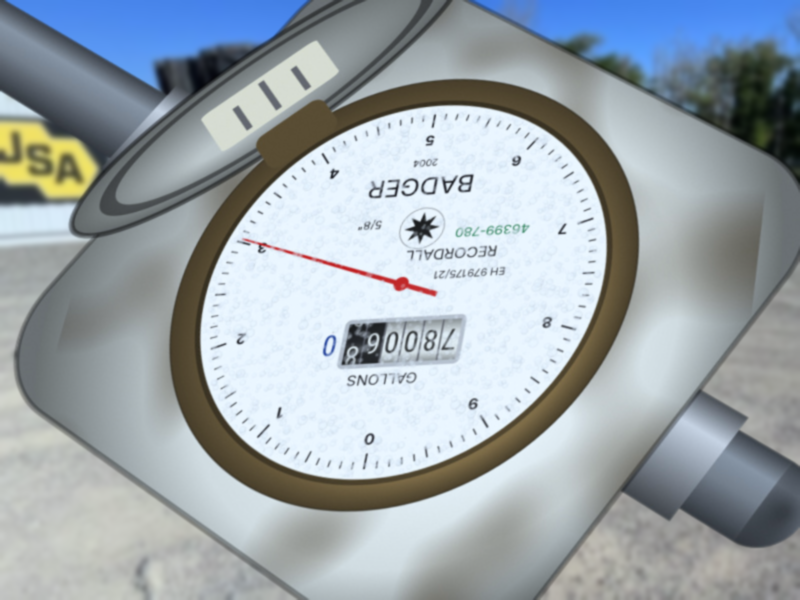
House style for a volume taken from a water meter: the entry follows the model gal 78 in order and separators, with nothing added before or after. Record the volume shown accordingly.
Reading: gal 7800683.0
